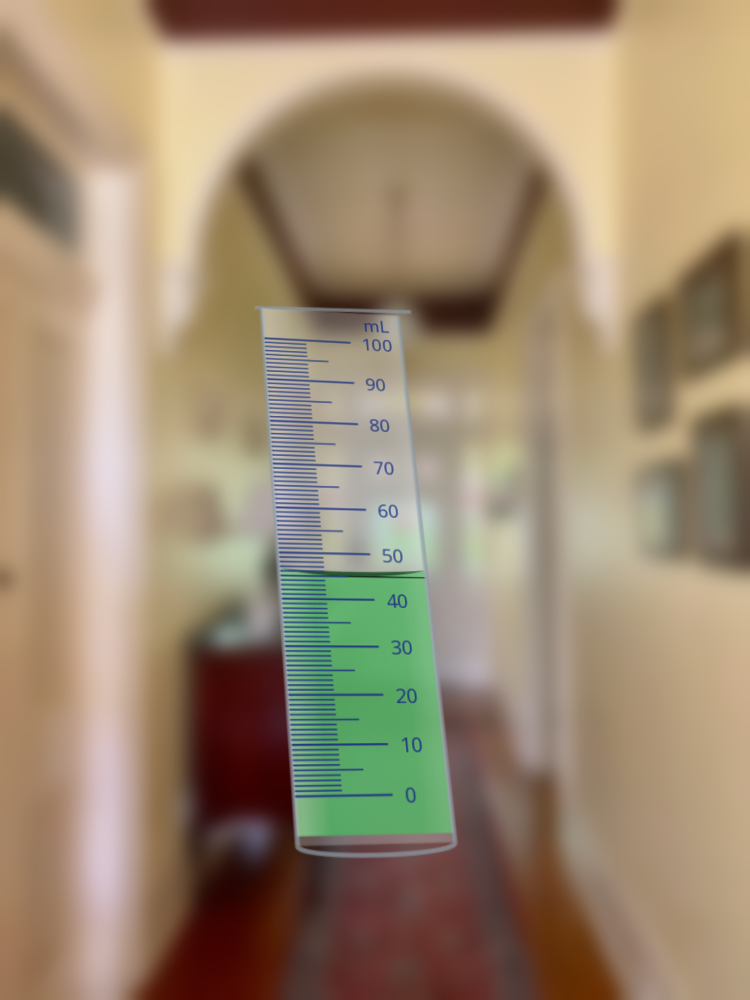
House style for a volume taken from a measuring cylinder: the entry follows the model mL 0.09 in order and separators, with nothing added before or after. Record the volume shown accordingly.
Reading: mL 45
